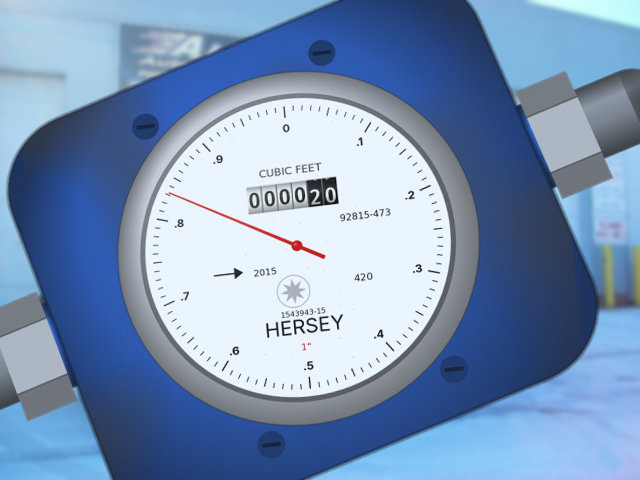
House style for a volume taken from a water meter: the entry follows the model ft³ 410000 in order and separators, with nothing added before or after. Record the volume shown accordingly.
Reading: ft³ 19.83
